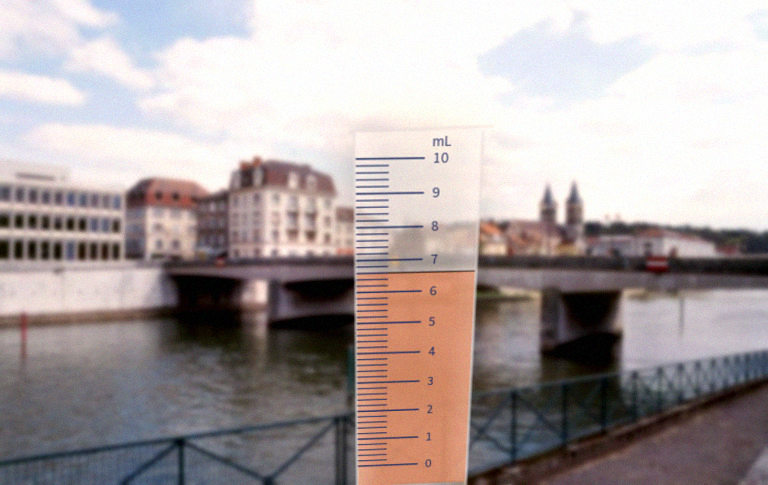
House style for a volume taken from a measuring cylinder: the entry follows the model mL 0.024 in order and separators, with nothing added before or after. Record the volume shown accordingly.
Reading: mL 6.6
